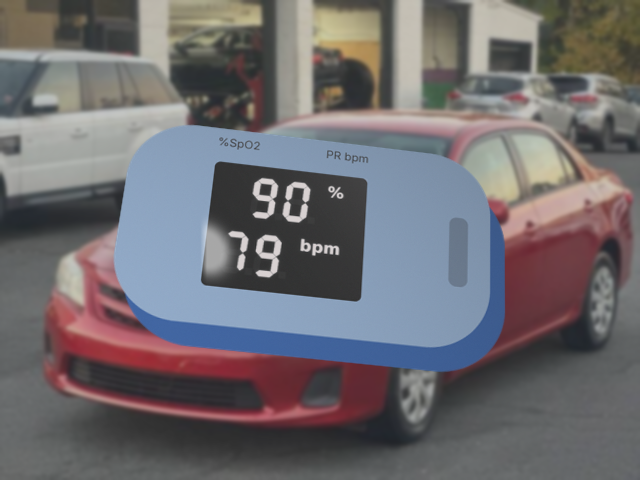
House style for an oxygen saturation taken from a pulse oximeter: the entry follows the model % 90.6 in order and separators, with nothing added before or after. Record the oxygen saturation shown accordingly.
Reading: % 90
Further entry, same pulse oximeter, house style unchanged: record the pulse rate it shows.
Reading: bpm 79
